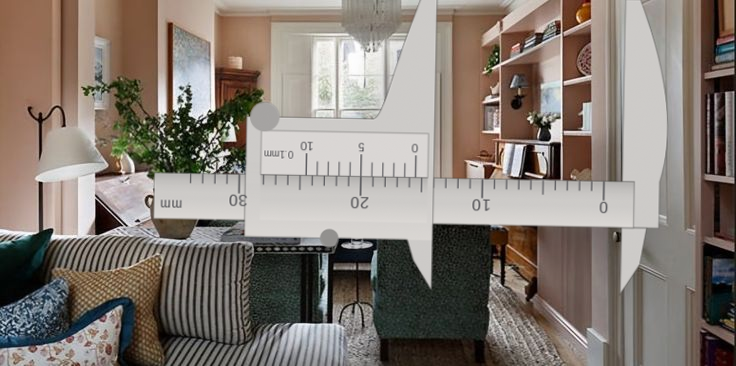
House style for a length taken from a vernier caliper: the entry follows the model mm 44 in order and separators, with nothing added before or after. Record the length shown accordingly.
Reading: mm 15.5
